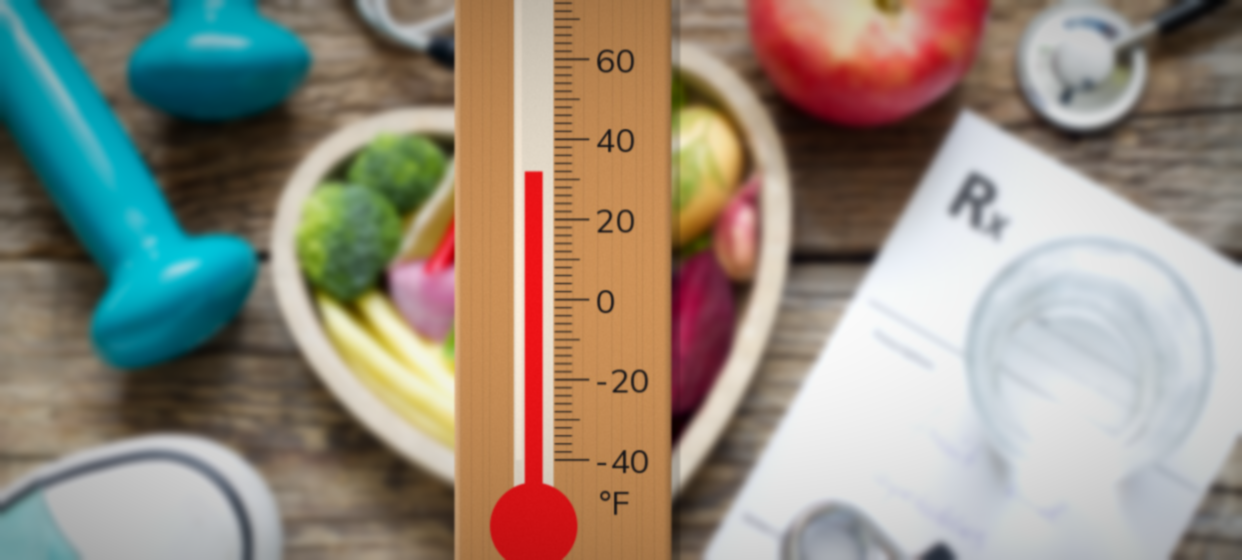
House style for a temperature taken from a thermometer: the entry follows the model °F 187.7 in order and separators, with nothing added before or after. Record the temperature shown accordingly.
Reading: °F 32
